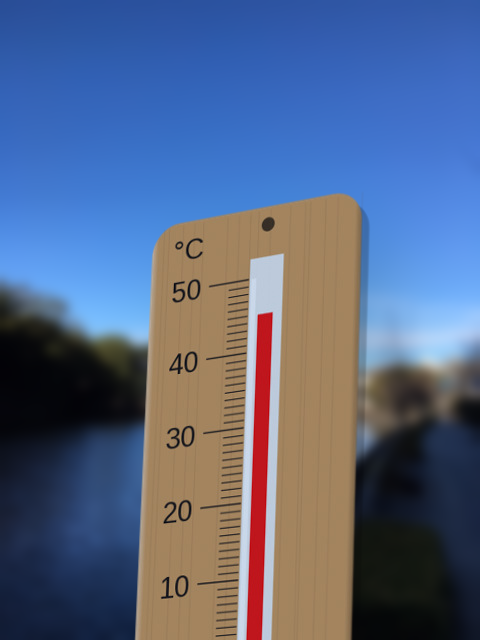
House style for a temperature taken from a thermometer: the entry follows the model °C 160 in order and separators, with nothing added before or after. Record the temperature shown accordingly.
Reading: °C 45
